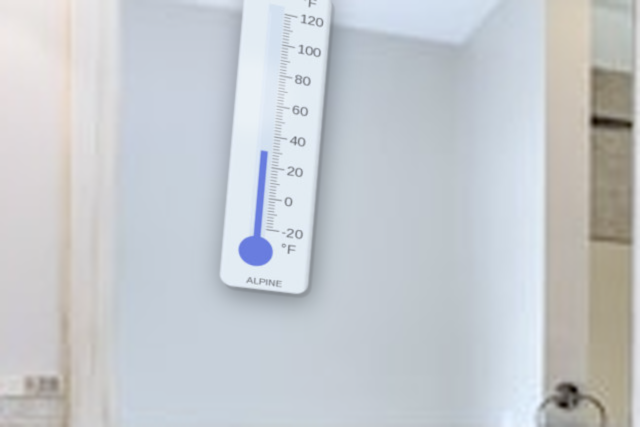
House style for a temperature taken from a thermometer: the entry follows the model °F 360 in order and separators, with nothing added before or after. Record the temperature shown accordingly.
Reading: °F 30
